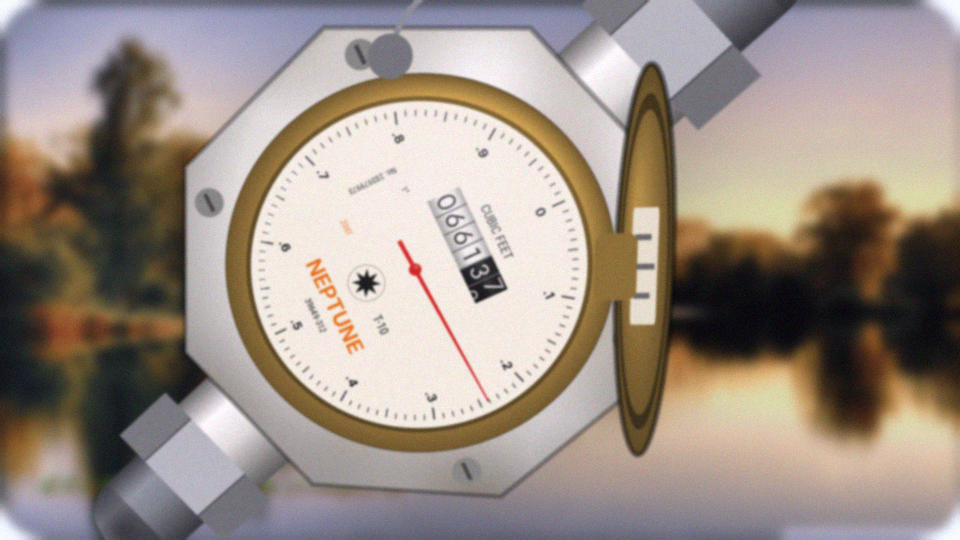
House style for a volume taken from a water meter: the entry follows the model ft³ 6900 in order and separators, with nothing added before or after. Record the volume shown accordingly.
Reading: ft³ 66137.24
